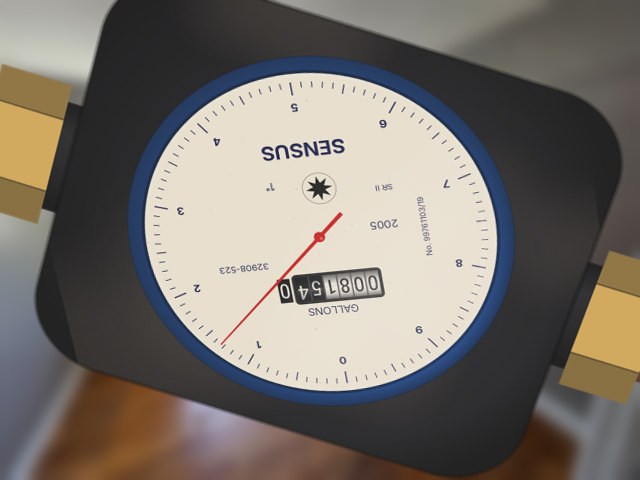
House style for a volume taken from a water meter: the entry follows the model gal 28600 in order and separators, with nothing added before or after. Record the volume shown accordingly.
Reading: gal 81541.3
